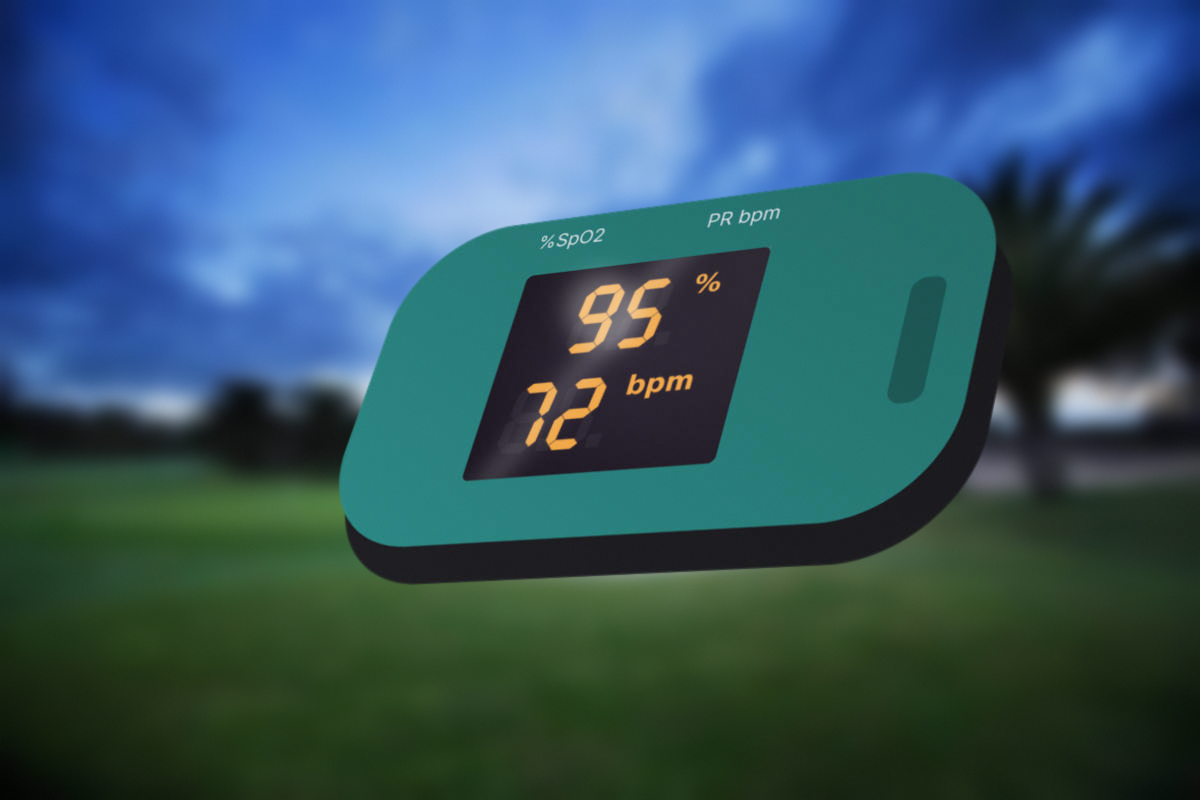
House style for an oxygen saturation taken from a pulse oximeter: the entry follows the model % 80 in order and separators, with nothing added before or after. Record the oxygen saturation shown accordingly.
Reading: % 95
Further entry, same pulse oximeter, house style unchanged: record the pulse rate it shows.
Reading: bpm 72
